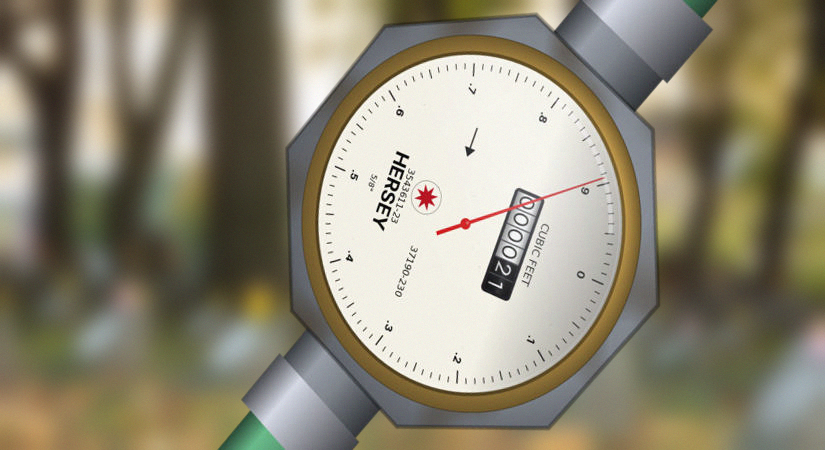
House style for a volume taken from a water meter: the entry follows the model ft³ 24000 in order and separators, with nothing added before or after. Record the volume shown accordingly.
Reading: ft³ 20.89
